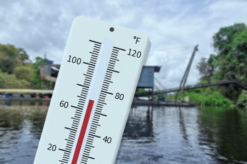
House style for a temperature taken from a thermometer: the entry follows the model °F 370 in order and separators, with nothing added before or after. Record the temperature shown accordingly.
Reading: °F 70
